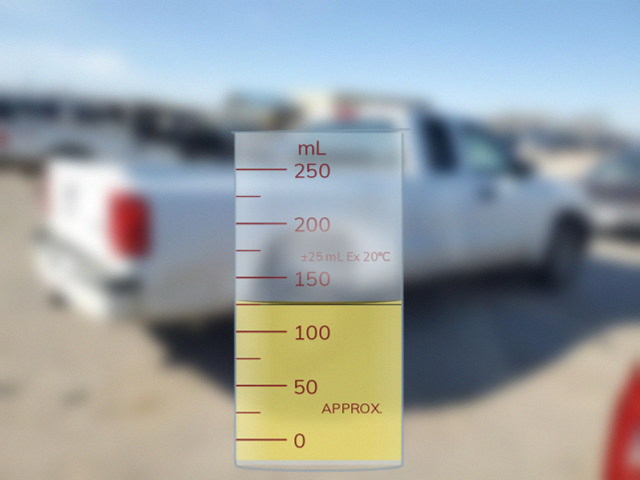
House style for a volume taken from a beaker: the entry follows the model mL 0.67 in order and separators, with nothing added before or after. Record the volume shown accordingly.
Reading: mL 125
